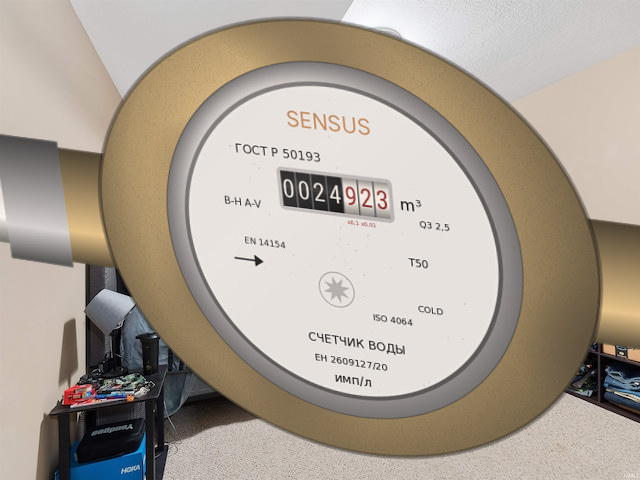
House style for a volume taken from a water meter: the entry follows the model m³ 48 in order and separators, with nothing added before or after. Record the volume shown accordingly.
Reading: m³ 24.923
